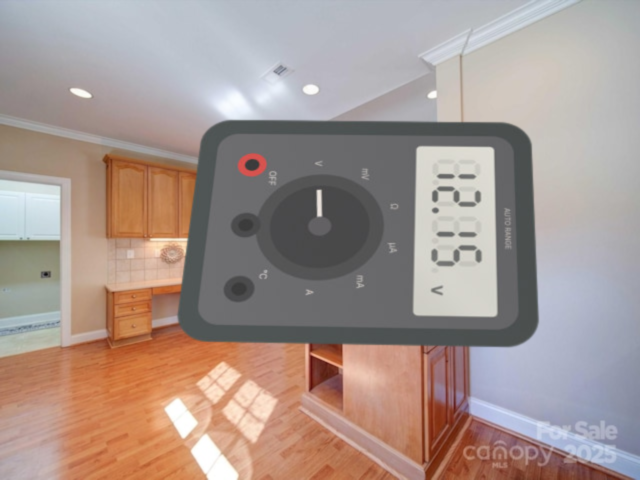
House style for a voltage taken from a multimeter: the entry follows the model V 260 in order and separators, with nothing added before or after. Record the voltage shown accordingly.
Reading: V 12.15
